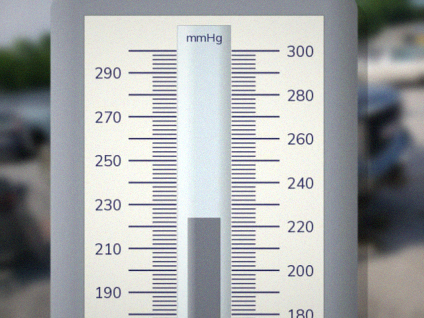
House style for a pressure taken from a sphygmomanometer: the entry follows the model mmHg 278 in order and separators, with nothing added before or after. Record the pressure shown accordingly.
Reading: mmHg 224
